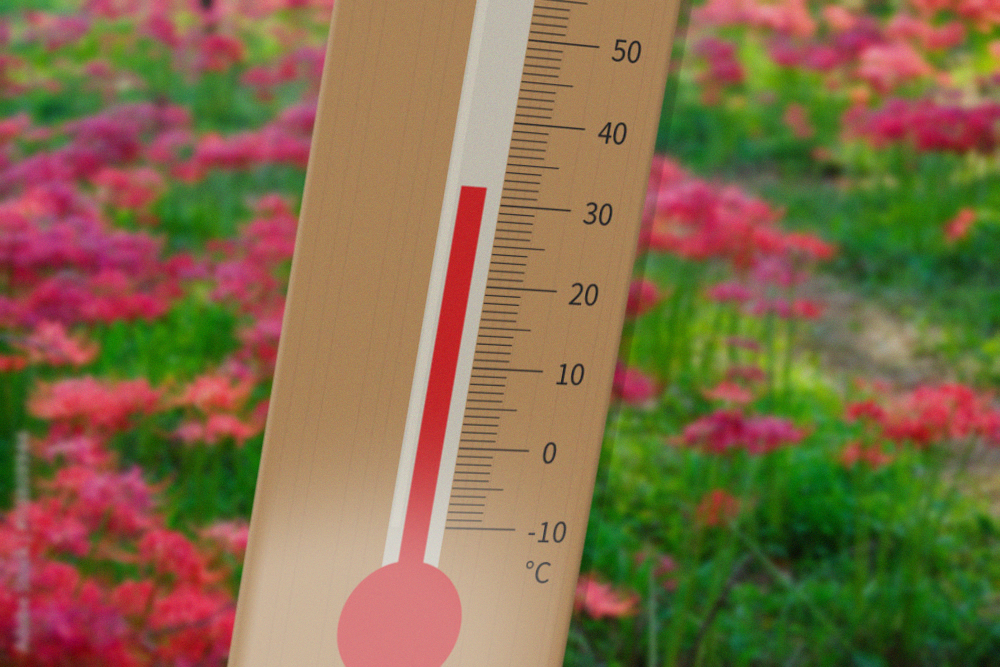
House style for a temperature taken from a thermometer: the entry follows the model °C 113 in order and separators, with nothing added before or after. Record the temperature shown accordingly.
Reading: °C 32
